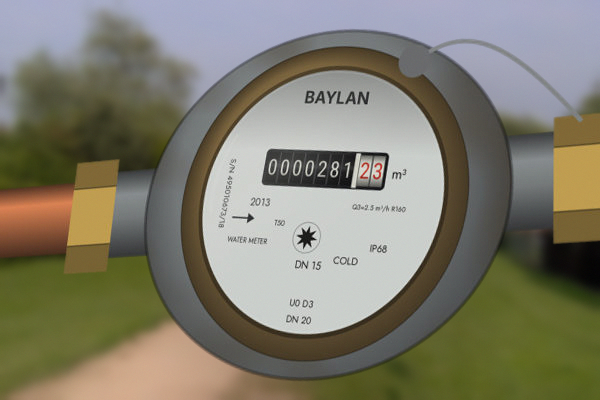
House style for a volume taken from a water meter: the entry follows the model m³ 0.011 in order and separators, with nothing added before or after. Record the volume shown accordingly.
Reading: m³ 281.23
